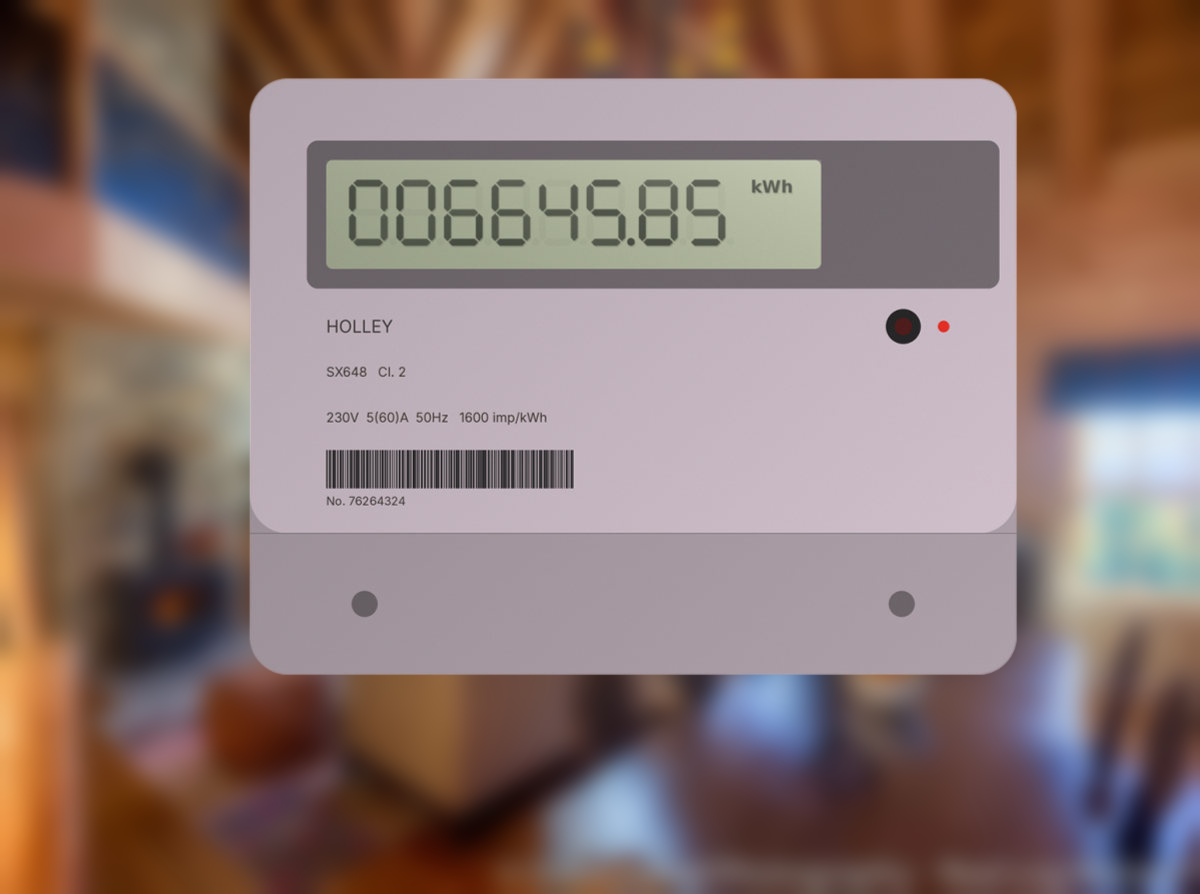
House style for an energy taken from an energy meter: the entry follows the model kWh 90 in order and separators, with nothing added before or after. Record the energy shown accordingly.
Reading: kWh 6645.85
